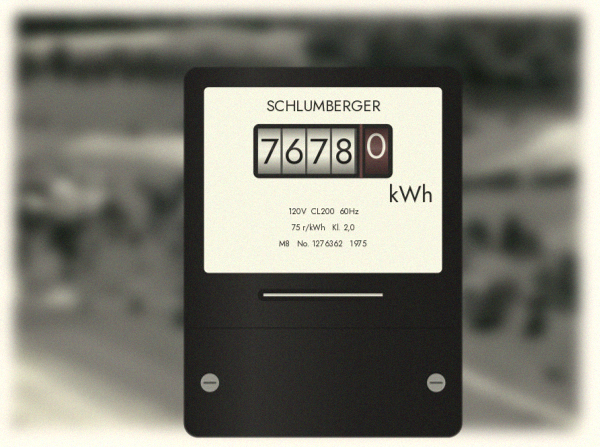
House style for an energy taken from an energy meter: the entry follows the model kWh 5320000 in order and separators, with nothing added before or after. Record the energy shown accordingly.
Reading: kWh 7678.0
